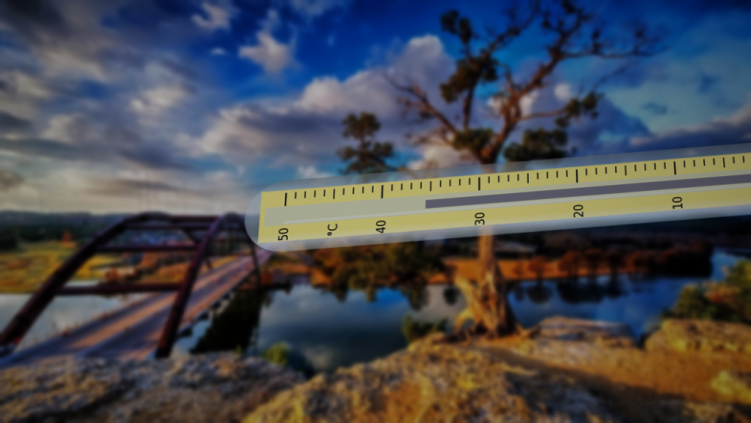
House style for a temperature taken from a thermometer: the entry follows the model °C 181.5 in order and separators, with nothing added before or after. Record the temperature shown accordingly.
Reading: °C 35.5
